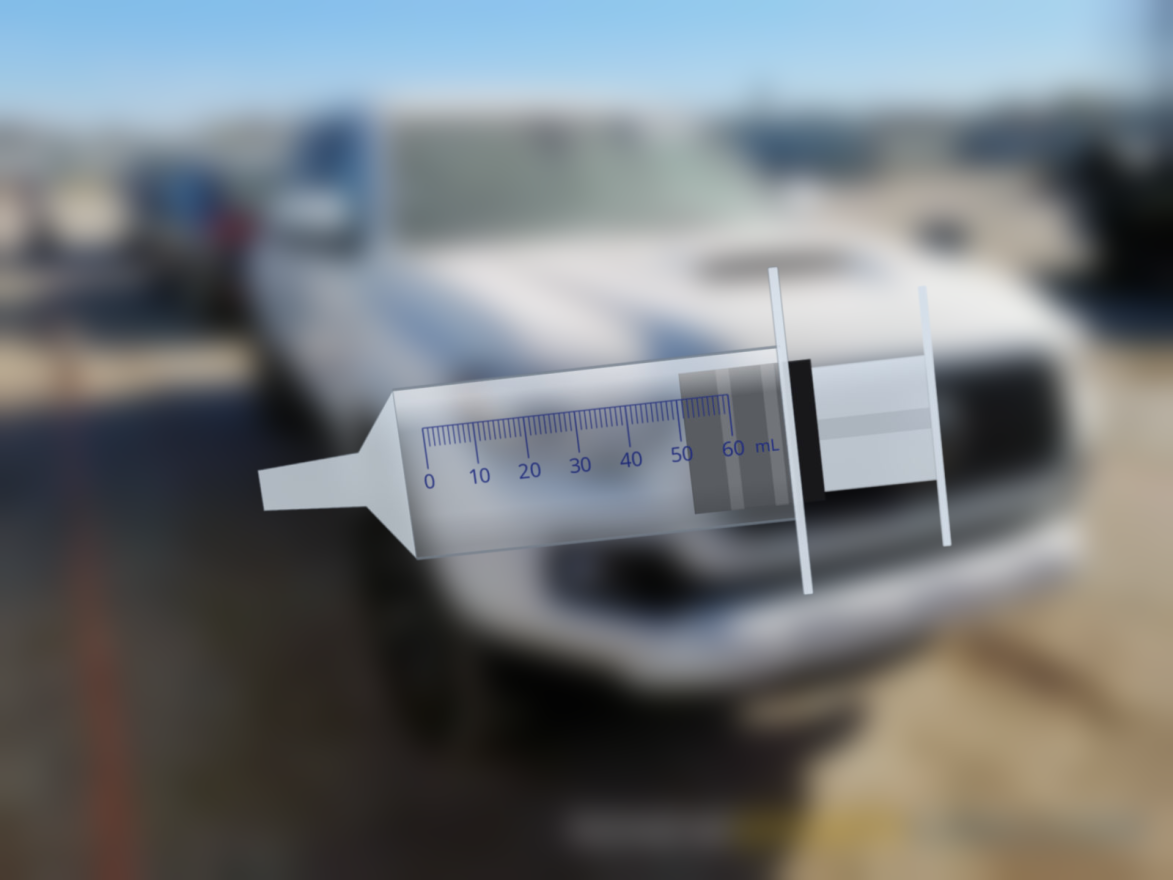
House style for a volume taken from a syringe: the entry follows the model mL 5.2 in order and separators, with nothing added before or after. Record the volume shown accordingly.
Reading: mL 51
